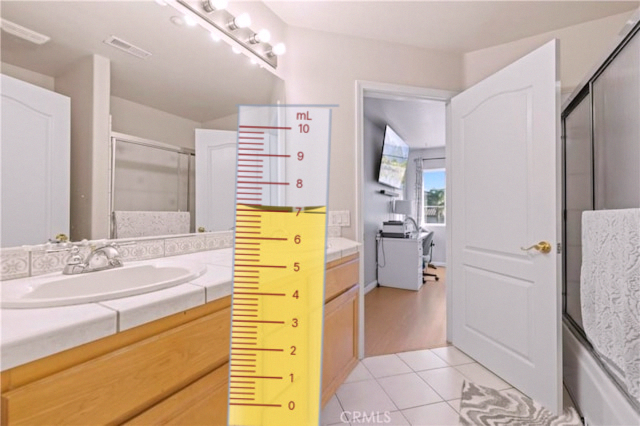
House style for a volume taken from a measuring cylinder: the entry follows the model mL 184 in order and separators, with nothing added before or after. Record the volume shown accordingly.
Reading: mL 7
